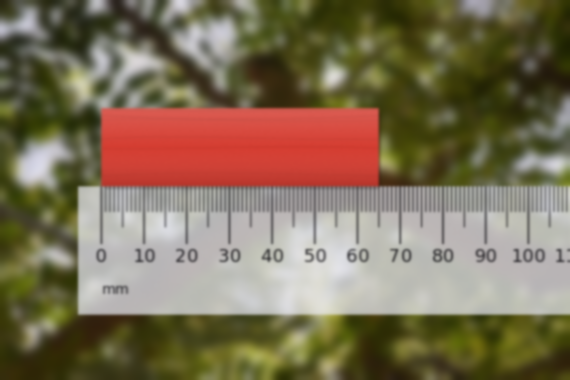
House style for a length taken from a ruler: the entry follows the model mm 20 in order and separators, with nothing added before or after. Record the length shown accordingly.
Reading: mm 65
